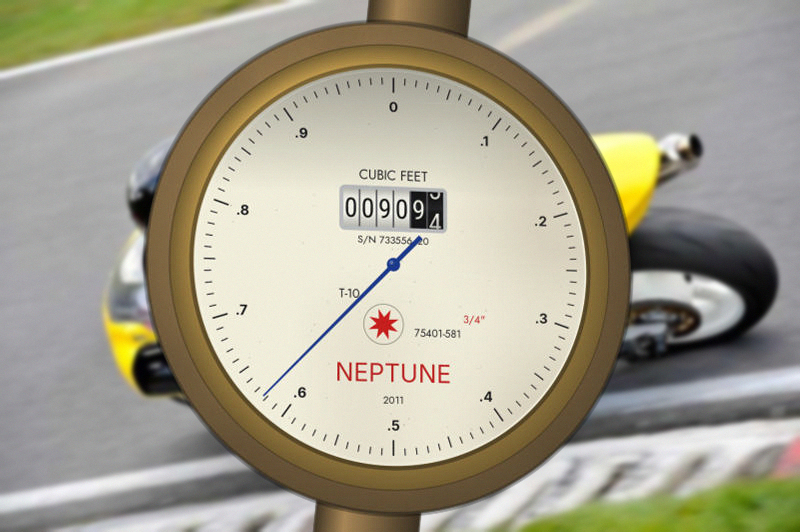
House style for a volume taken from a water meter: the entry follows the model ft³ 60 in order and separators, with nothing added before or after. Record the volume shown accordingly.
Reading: ft³ 9093.62
